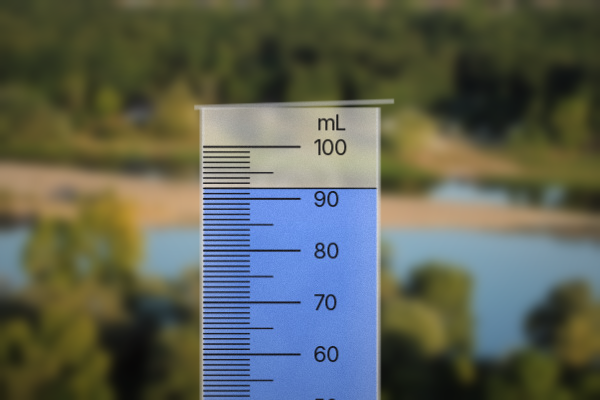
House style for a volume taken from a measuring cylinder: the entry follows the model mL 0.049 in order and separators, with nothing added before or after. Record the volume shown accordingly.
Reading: mL 92
